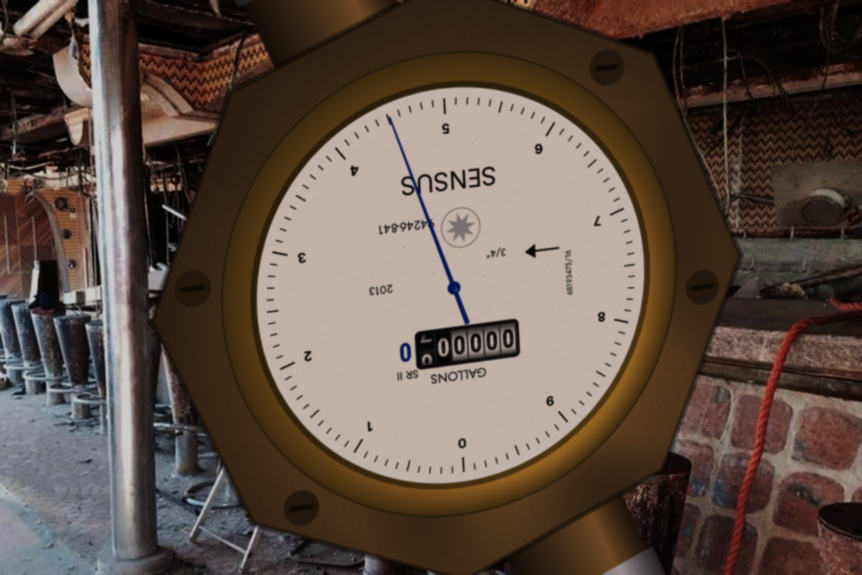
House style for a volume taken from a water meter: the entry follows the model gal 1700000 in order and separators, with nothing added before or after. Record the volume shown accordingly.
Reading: gal 64.5
